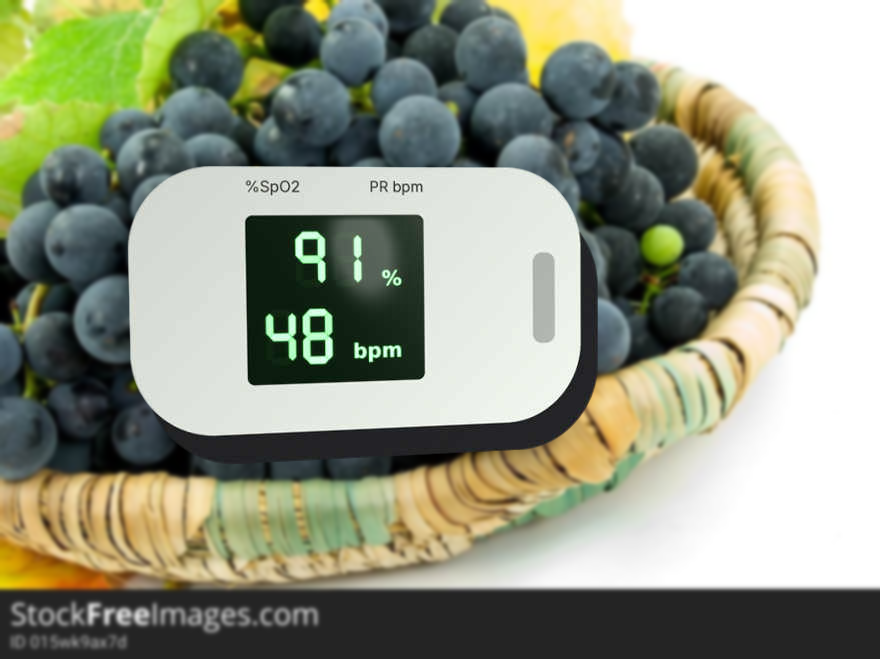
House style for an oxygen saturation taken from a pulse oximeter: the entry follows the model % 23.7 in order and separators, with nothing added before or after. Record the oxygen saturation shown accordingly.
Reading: % 91
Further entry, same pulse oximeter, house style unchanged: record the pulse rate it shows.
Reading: bpm 48
